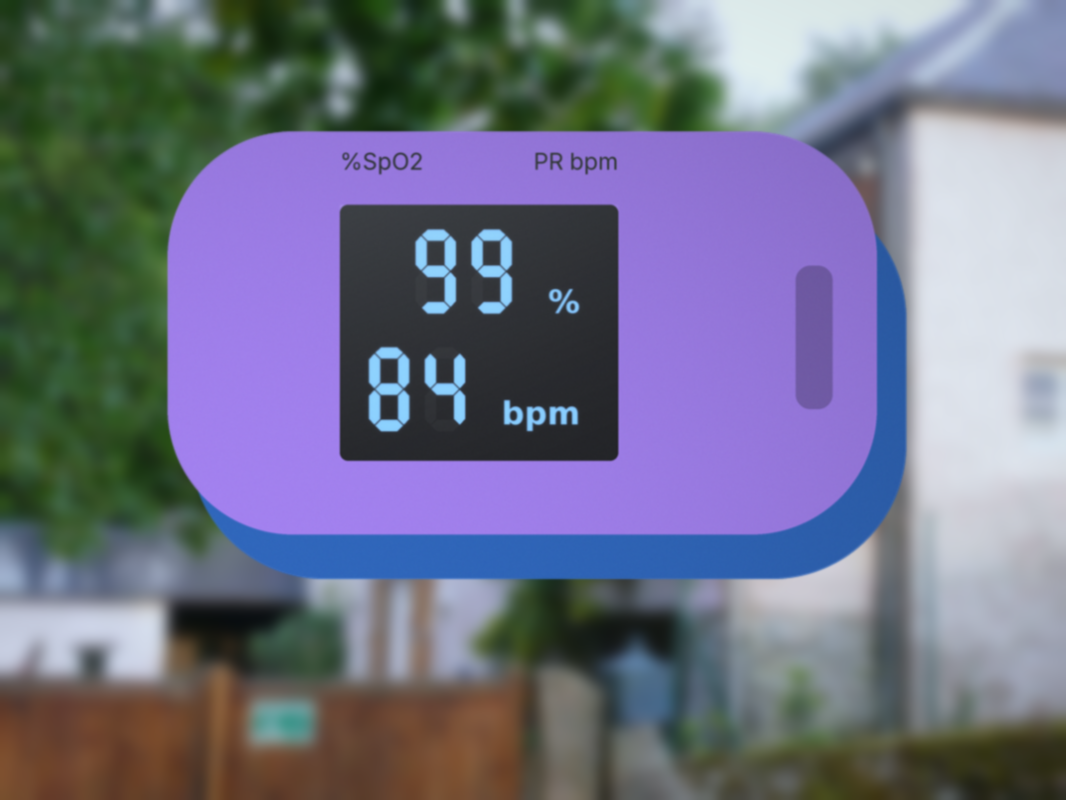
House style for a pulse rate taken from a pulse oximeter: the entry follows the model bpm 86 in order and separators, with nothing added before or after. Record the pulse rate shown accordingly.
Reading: bpm 84
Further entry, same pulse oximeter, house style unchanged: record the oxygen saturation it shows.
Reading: % 99
